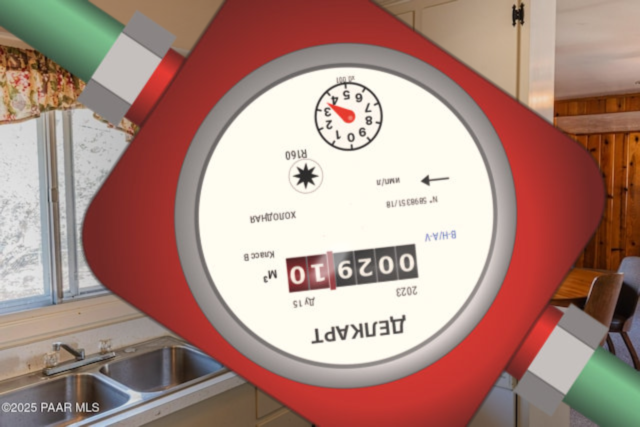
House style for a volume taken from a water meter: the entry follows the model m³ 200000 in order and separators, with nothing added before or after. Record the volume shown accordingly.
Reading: m³ 29.103
